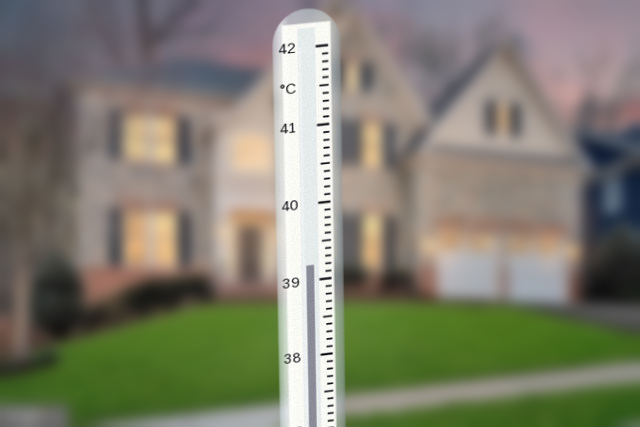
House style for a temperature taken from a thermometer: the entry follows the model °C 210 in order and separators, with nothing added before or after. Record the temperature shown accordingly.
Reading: °C 39.2
